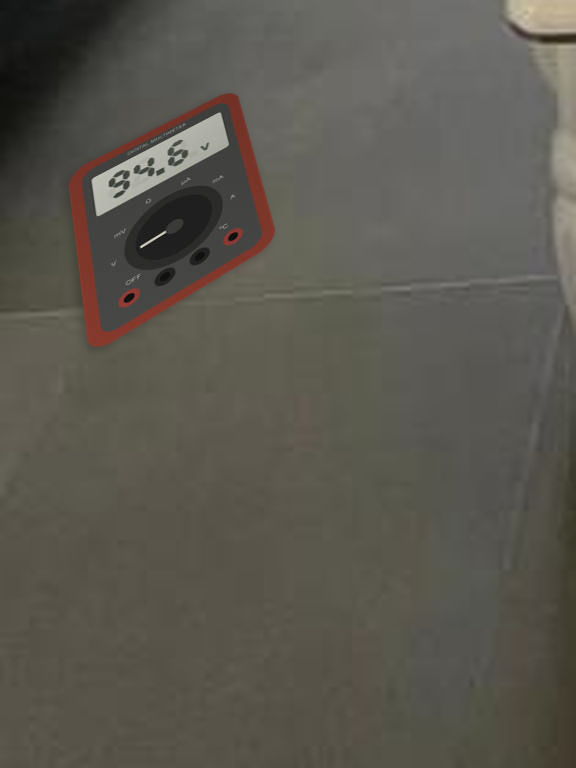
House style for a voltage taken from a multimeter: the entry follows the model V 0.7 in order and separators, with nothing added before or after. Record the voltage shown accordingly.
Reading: V 94.6
